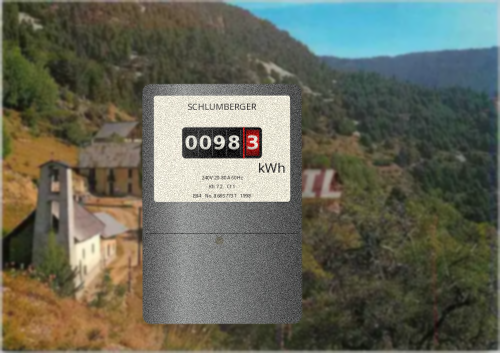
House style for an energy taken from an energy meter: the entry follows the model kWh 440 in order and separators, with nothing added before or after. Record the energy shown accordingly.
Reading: kWh 98.3
